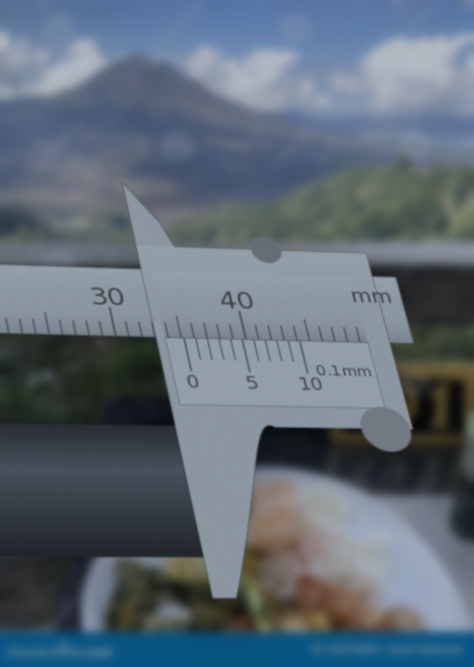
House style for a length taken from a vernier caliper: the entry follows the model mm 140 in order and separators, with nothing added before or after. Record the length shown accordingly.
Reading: mm 35.2
